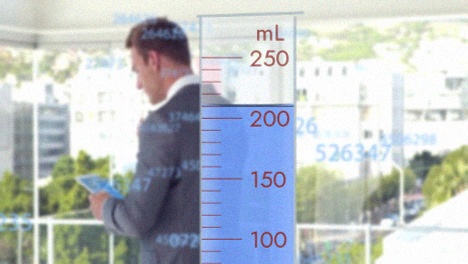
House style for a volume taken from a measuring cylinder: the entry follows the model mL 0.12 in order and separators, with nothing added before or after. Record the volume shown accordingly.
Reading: mL 210
